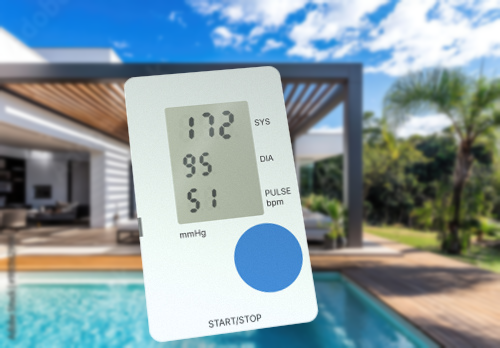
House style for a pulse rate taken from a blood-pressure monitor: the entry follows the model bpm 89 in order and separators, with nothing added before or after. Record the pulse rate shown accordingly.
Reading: bpm 51
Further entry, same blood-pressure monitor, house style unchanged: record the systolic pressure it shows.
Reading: mmHg 172
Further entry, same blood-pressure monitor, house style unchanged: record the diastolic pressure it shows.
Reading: mmHg 95
